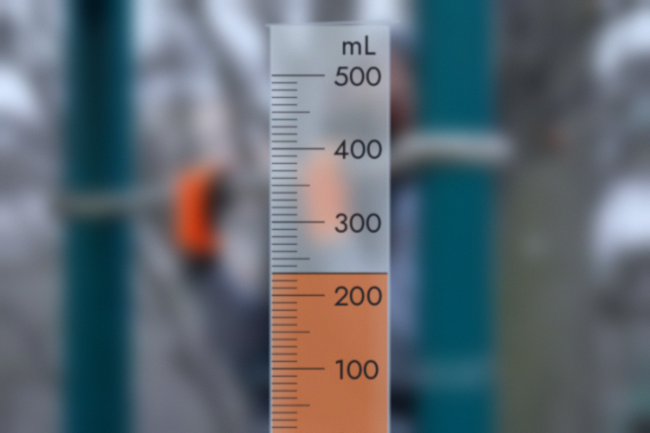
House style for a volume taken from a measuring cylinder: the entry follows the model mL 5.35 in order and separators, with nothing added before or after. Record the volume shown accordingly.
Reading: mL 230
